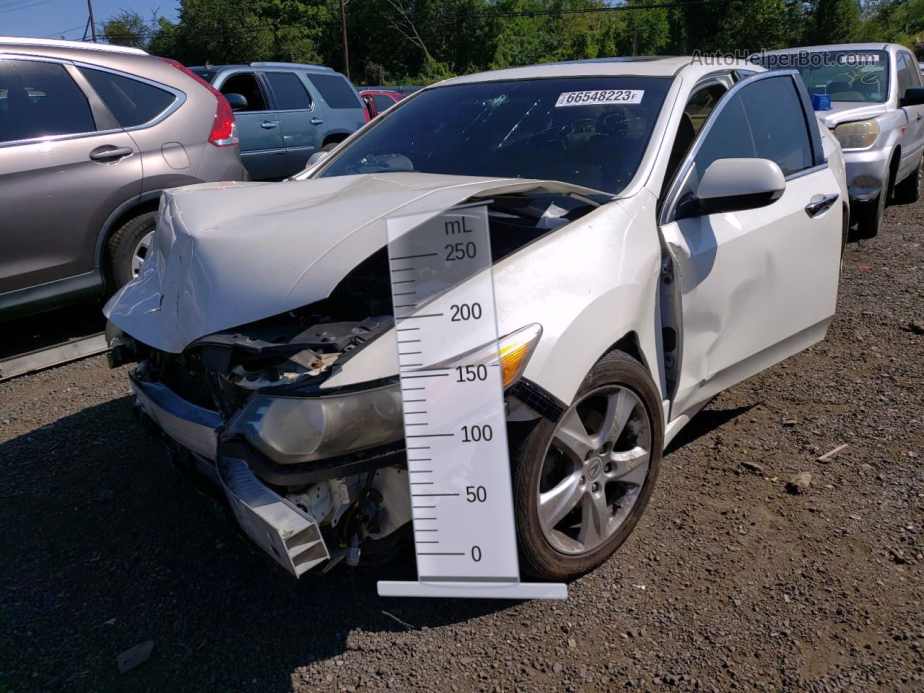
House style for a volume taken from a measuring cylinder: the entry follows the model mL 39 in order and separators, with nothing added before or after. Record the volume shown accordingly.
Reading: mL 155
